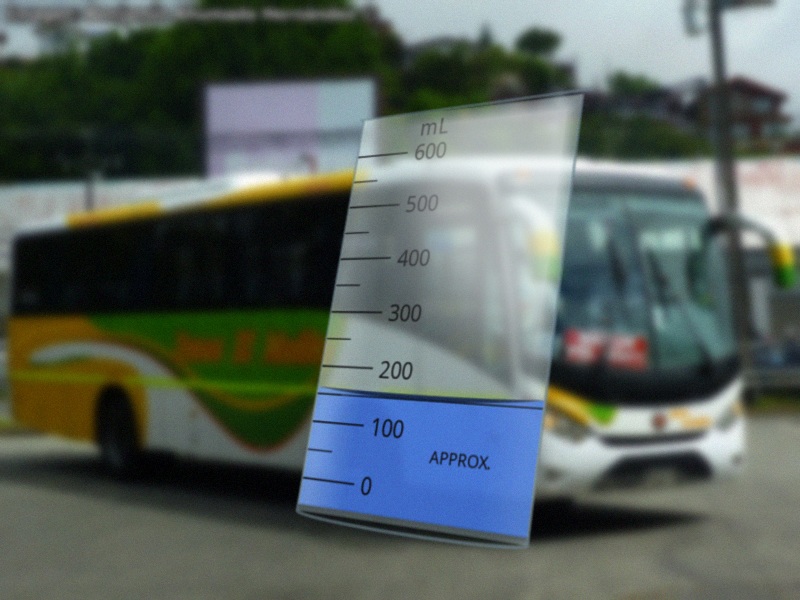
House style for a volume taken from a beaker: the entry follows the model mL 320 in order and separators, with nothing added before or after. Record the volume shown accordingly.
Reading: mL 150
